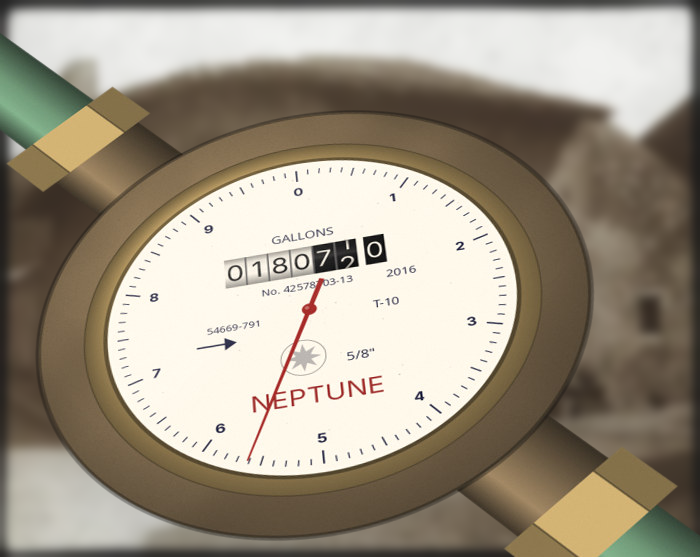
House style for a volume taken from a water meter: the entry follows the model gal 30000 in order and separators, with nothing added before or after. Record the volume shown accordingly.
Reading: gal 180715.6
